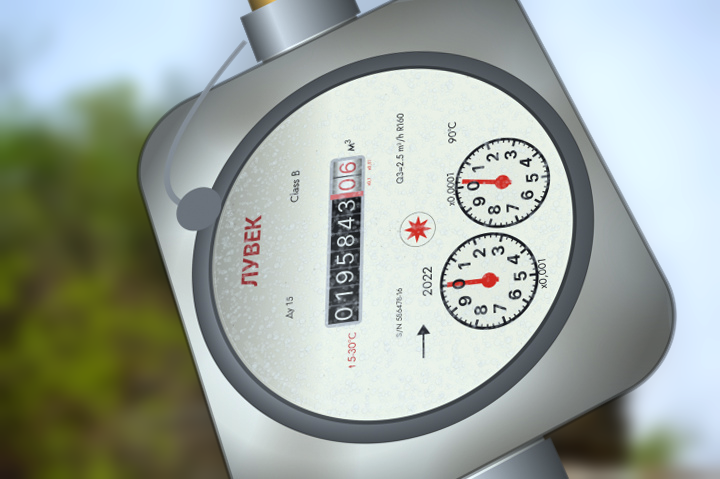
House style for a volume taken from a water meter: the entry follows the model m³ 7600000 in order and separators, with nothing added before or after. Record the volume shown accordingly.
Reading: m³ 195843.0600
